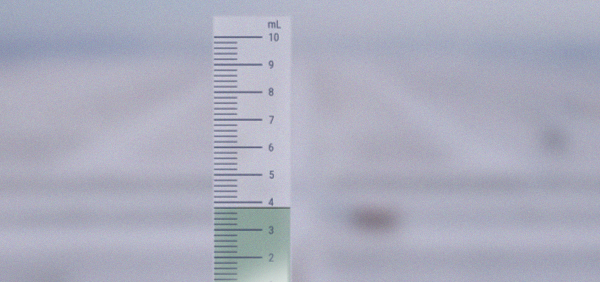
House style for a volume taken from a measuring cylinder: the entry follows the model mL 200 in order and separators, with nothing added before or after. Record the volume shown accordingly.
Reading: mL 3.8
